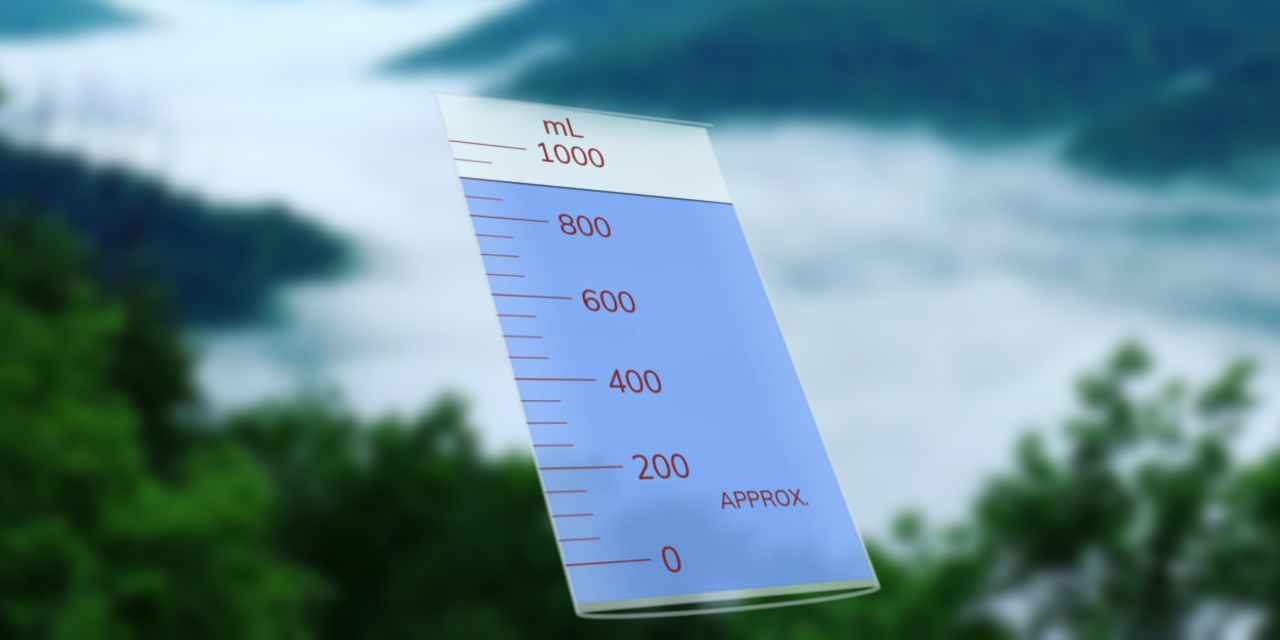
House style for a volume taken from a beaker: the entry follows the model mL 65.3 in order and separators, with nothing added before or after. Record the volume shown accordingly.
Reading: mL 900
